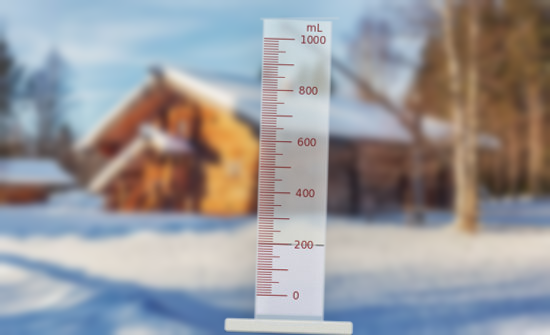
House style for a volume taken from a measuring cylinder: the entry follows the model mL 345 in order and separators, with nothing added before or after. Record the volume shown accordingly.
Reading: mL 200
